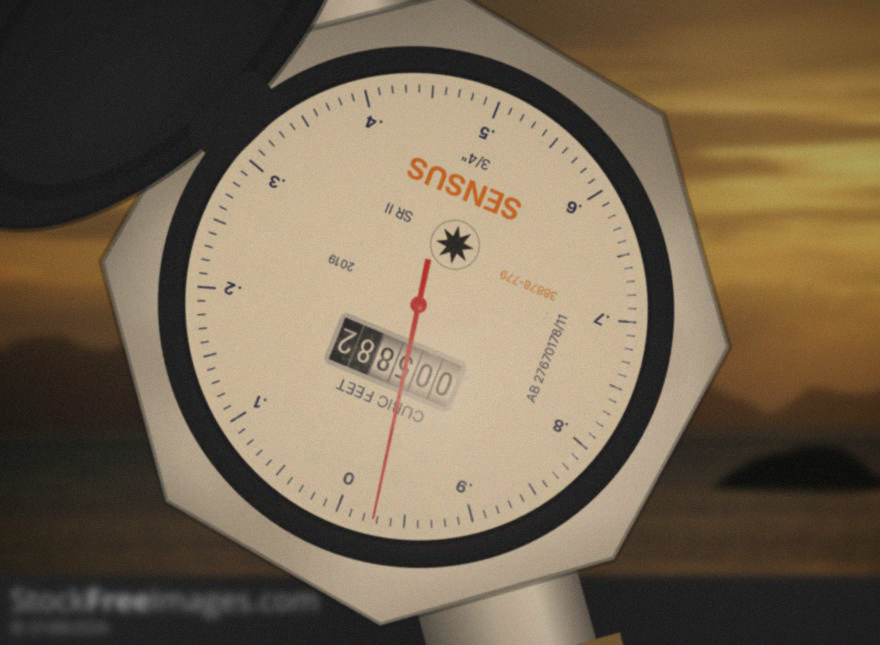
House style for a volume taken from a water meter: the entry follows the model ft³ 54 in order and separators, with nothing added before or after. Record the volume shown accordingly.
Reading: ft³ 5881.97
